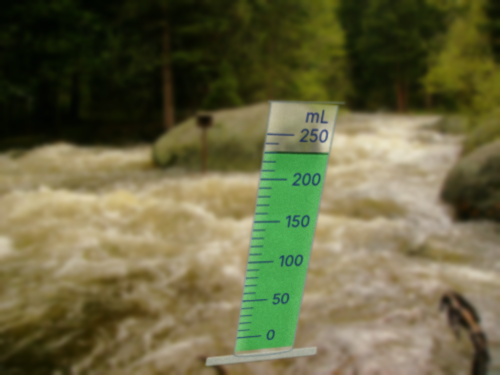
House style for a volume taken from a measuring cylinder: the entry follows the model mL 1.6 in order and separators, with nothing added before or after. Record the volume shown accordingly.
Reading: mL 230
